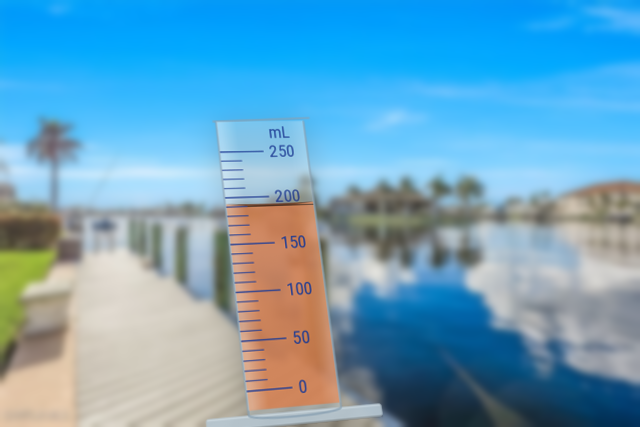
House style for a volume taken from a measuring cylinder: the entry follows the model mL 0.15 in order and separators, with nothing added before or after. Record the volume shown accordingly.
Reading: mL 190
